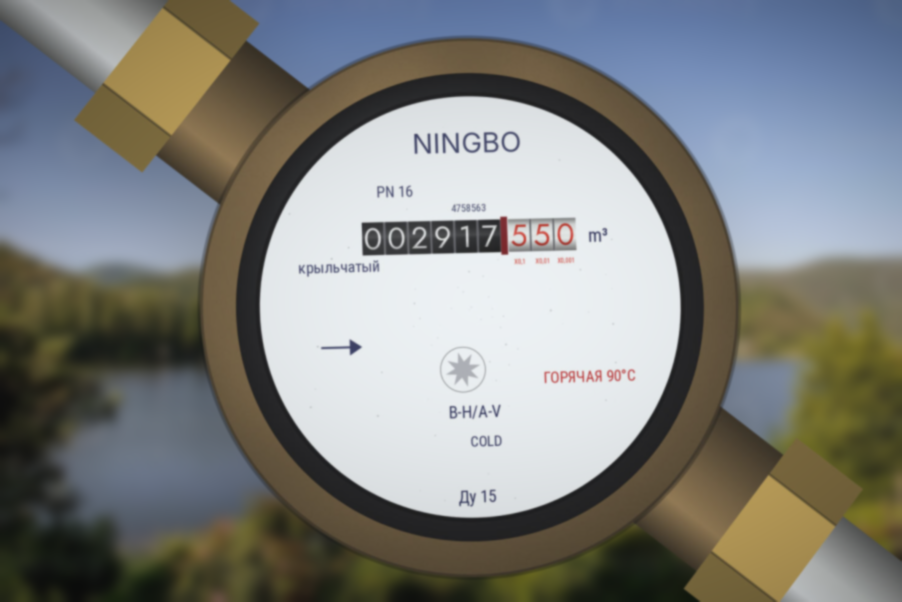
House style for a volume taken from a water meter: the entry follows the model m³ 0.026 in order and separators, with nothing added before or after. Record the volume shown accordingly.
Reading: m³ 2917.550
